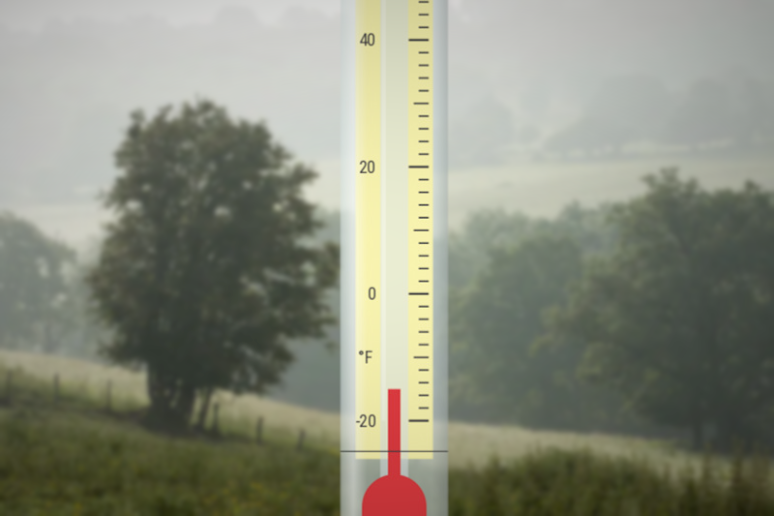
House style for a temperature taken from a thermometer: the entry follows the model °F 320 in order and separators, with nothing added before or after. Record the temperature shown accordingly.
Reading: °F -15
